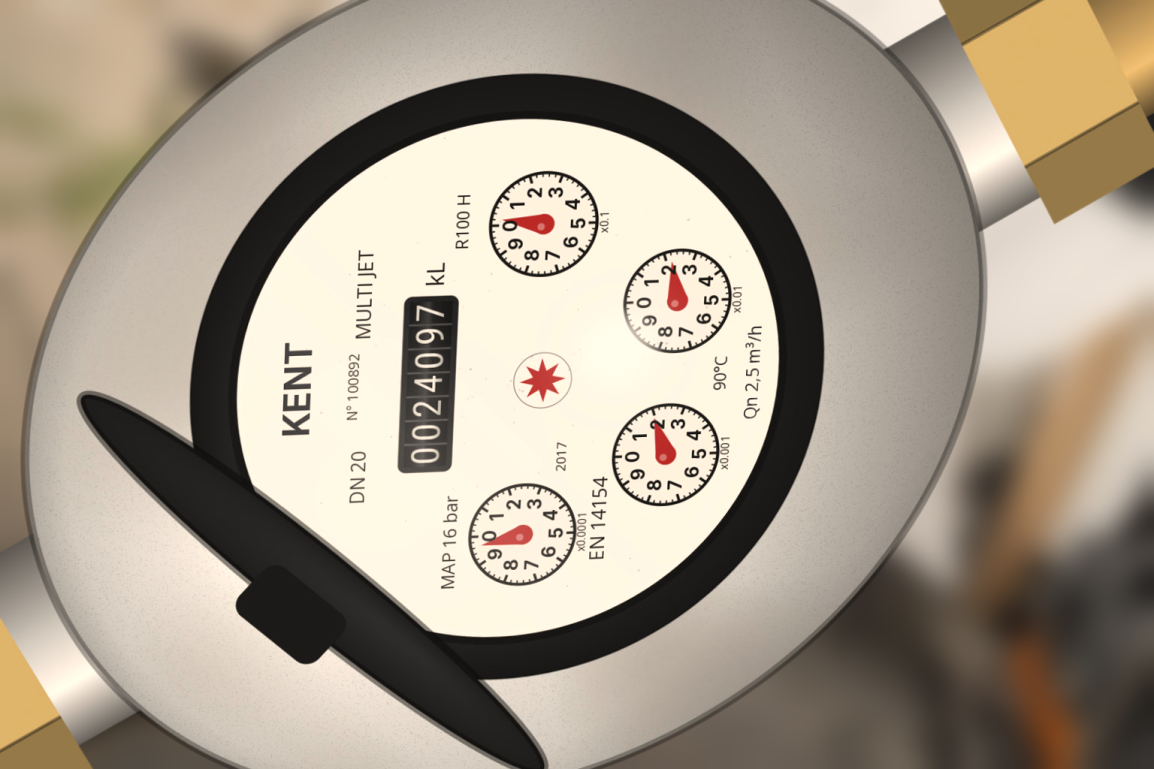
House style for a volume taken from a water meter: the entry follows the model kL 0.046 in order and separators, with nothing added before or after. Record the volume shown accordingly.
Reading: kL 24097.0219
